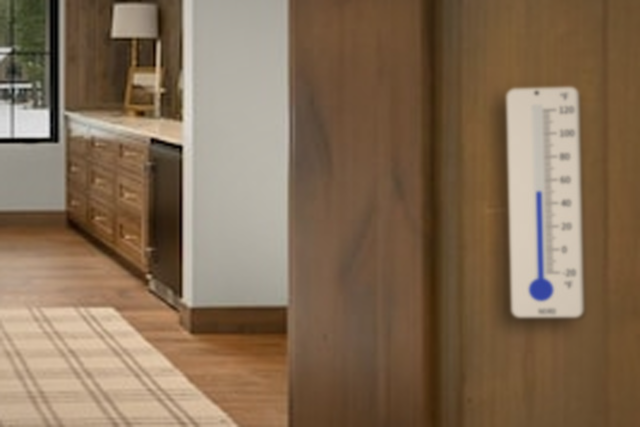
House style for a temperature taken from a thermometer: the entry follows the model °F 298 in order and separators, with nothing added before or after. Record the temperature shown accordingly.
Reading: °F 50
